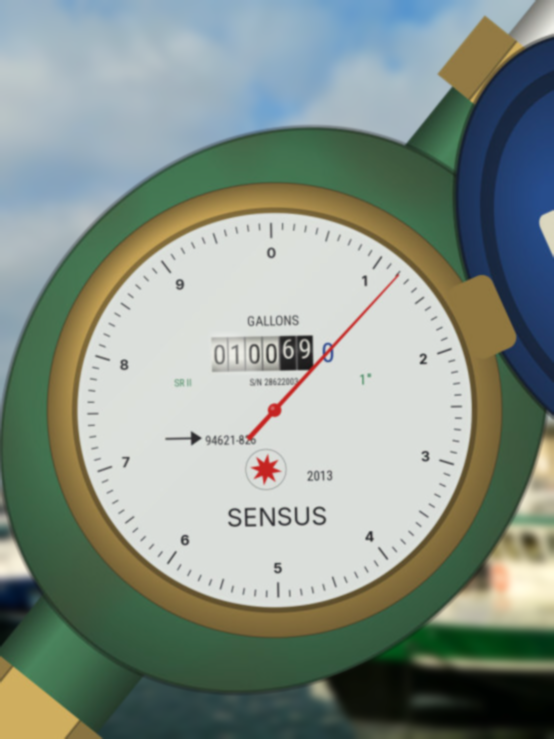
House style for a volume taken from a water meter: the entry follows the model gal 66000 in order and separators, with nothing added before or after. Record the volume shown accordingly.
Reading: gal 100691.2
